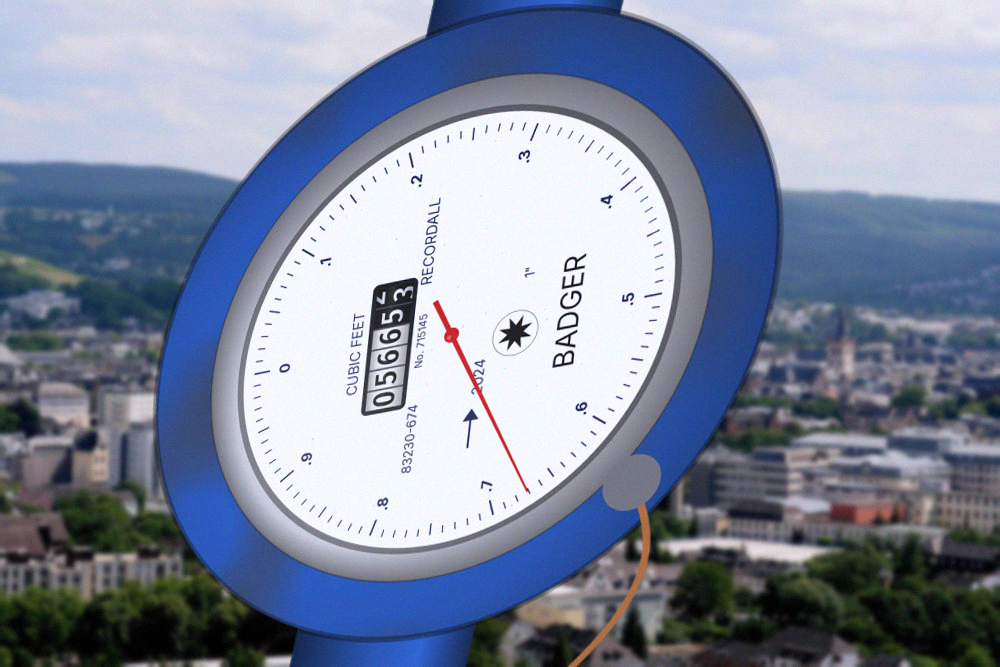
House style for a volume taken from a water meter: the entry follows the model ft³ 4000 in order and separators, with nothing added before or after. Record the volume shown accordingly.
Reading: ft³ 56652.67
